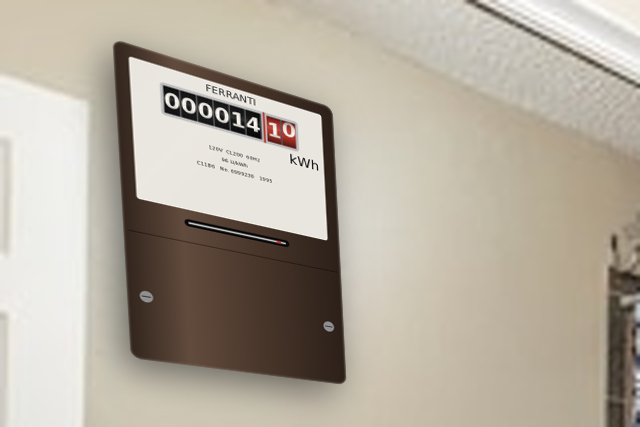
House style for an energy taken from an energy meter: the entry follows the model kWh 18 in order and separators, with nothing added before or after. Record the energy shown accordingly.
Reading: kWh 14.10
